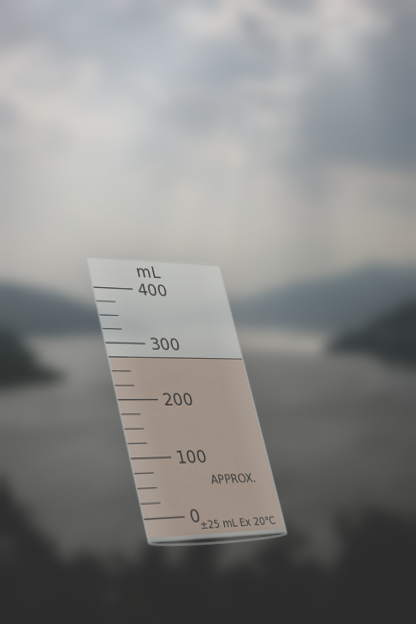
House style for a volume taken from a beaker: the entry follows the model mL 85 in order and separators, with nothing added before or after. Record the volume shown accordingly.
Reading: mL 275
